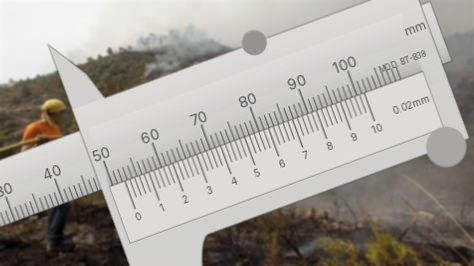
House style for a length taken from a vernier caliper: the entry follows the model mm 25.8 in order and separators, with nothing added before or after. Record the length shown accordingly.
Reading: mm 52.5
